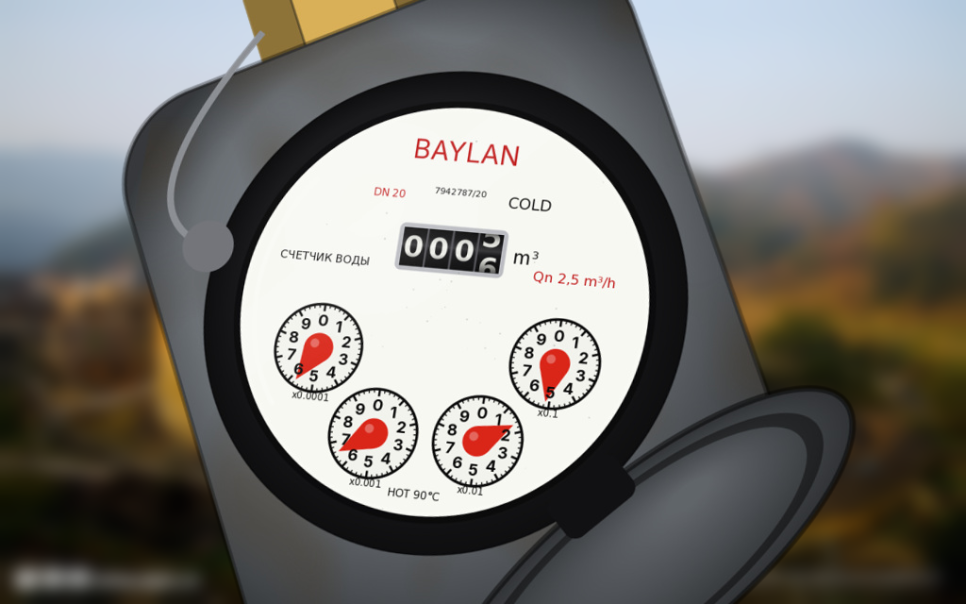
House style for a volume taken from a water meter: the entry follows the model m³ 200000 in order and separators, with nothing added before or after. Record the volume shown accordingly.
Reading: m³ 5.5165
